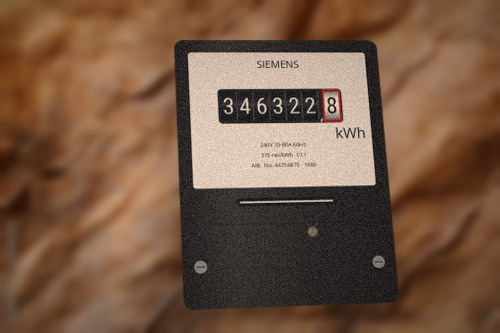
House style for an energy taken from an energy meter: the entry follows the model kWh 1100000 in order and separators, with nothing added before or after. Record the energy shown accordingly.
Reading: kWh 346322.8
